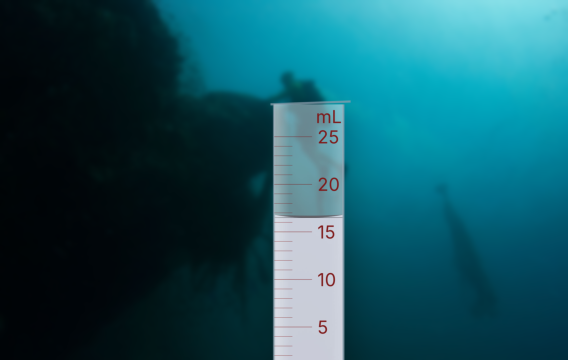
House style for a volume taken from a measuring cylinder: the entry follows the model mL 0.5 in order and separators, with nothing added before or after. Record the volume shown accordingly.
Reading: mL 16.5
